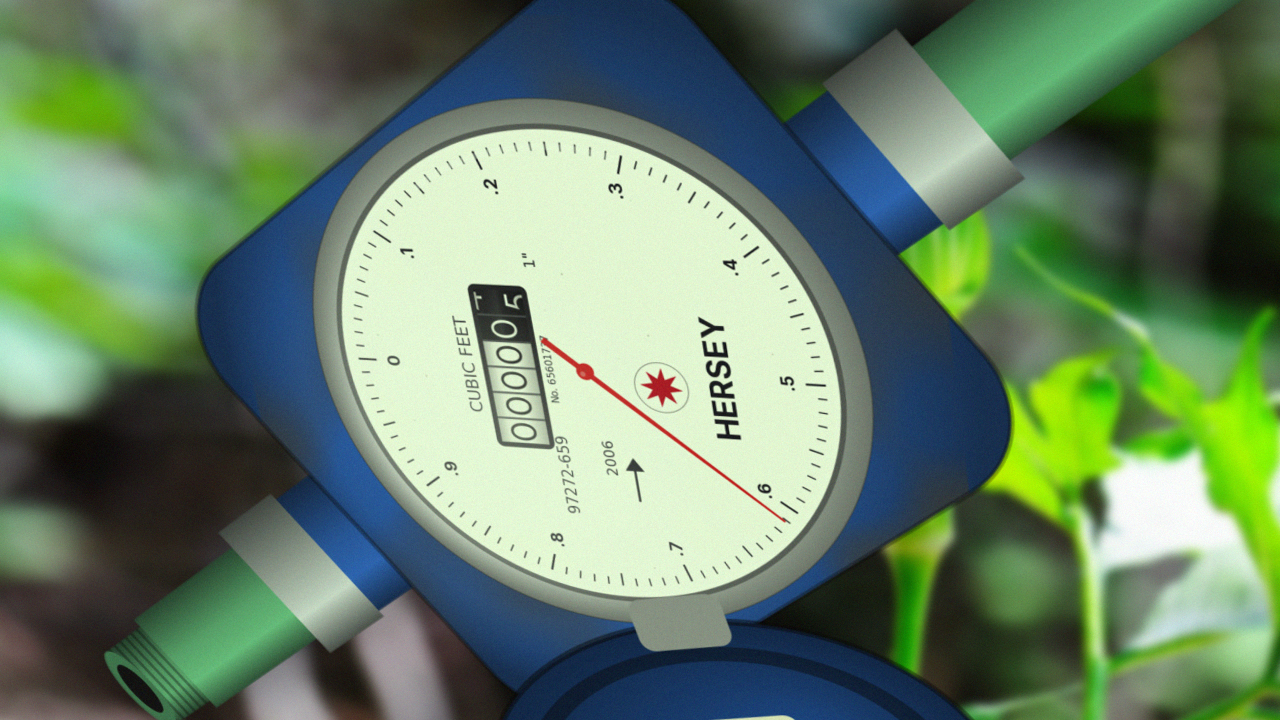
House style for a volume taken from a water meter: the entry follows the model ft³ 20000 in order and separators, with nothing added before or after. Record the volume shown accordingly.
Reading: ft³ 4.61
